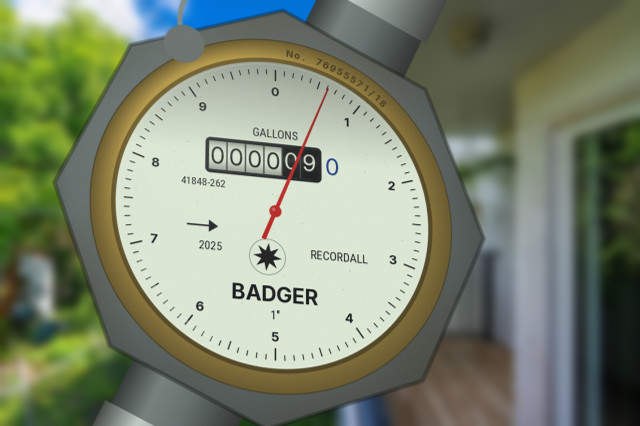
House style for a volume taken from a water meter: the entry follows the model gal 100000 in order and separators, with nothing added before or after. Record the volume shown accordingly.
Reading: gal 90.6
